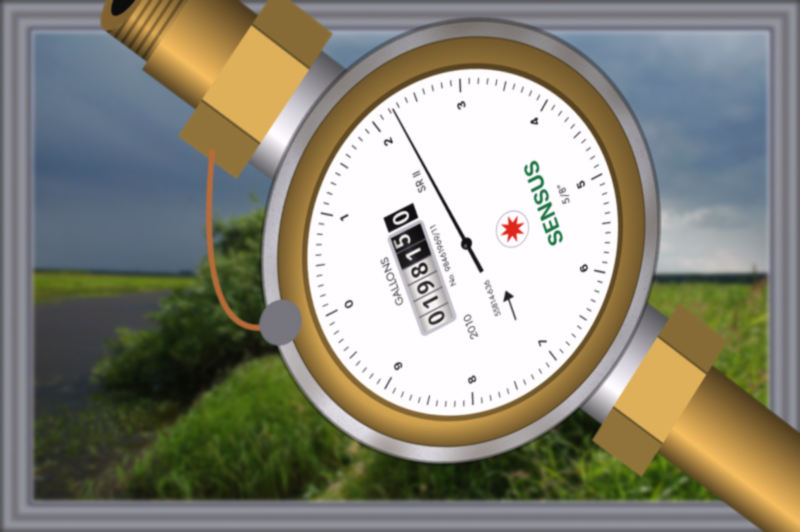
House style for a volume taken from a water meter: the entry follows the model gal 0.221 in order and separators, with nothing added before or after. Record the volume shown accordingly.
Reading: gal 198152.2
